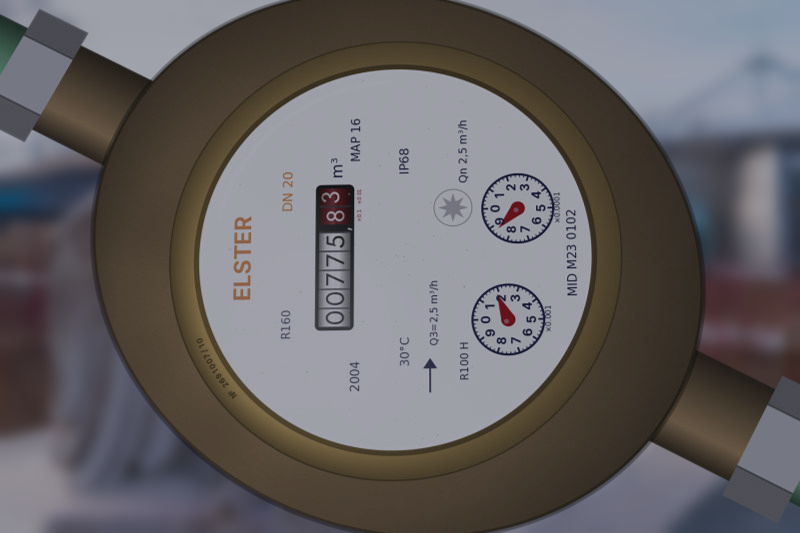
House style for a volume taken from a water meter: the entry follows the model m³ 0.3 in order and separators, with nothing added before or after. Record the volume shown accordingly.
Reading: m³ 775.8318
